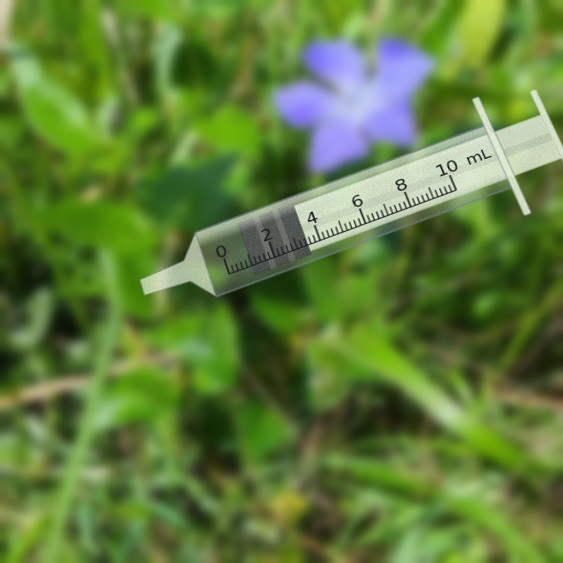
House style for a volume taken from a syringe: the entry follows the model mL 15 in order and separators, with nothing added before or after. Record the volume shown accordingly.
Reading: mL 1
